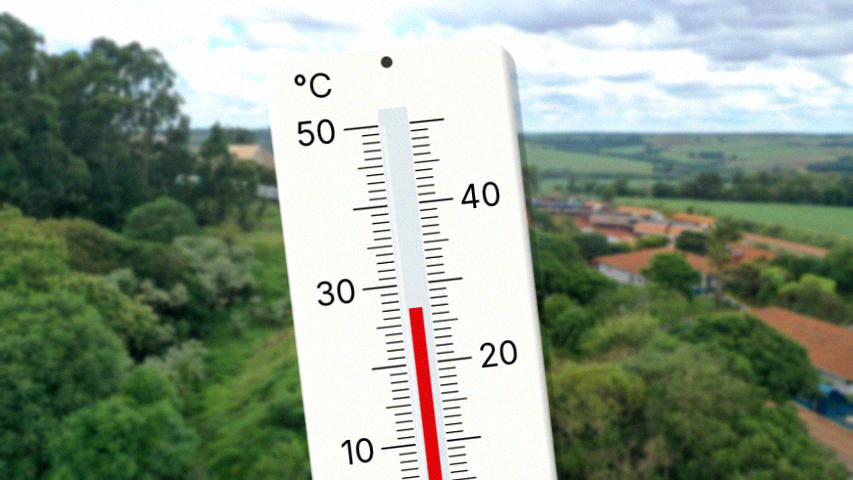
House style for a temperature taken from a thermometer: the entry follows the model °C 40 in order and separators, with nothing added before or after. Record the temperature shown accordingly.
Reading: °C 27
